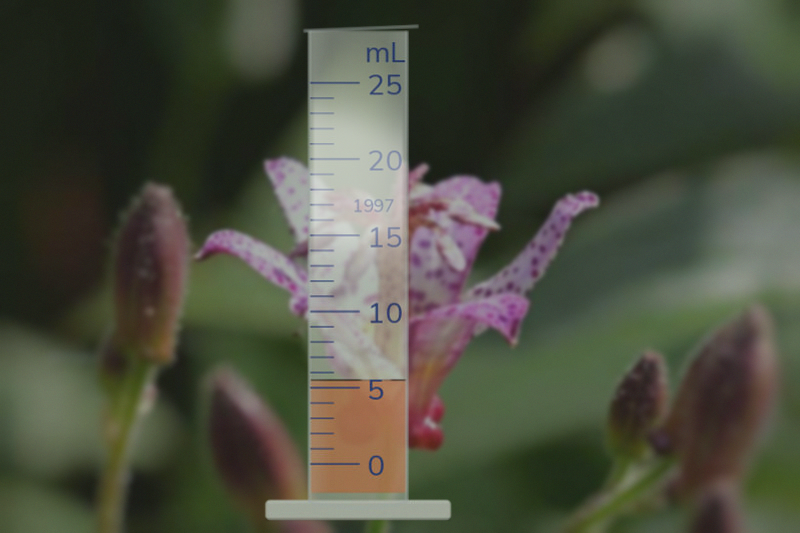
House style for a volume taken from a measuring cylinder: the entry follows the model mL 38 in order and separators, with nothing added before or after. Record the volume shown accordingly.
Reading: mL 5.5
